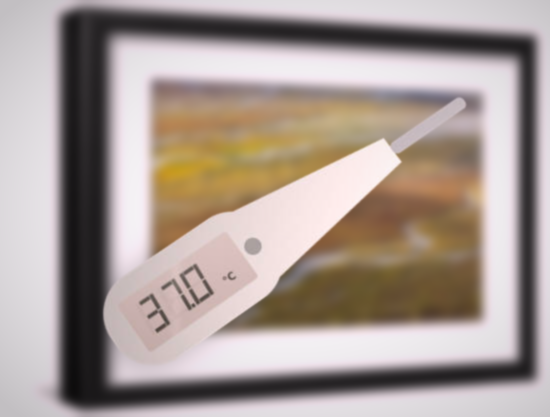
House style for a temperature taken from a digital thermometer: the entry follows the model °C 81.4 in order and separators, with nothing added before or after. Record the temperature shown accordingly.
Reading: °C 37.0
